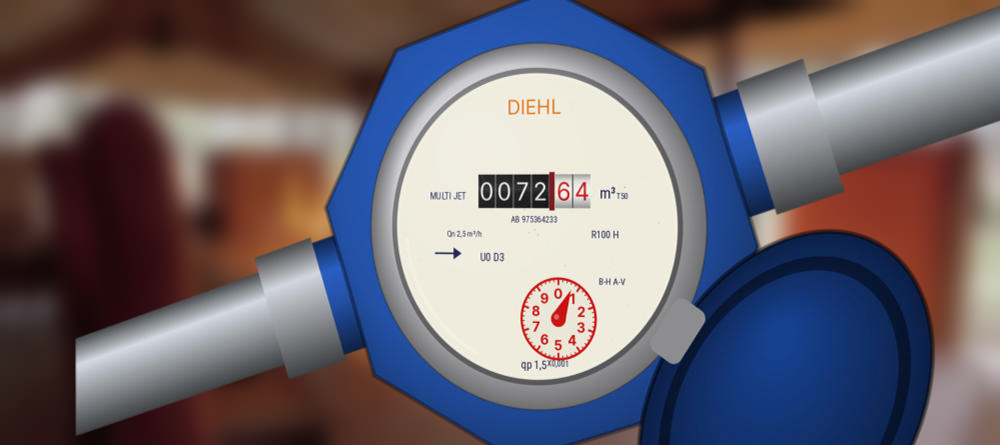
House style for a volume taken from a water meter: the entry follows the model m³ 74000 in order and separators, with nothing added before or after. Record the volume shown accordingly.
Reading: m³ 72.640
